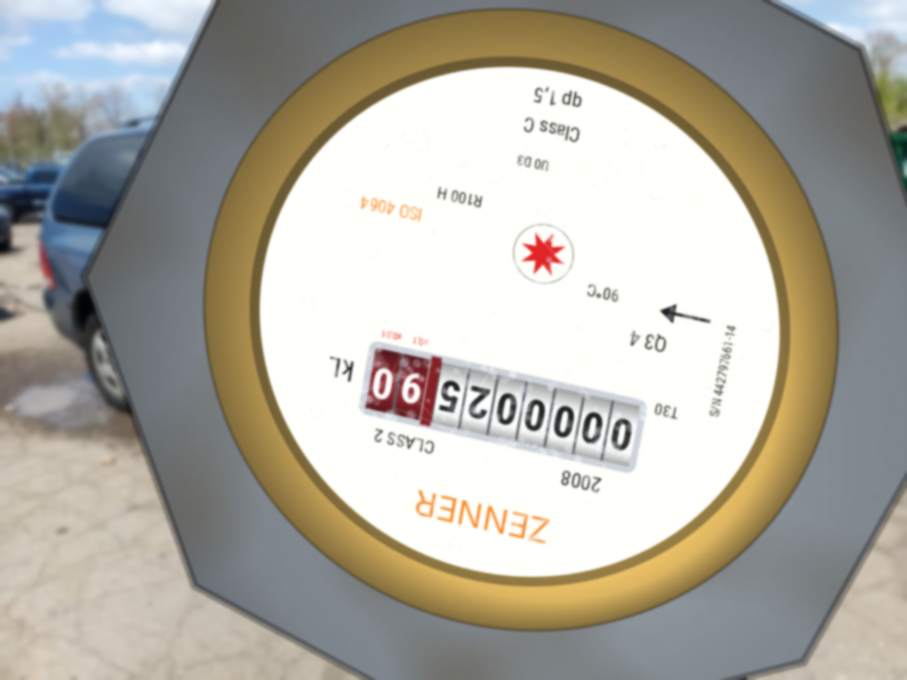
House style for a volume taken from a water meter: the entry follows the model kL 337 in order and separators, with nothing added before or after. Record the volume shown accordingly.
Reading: kL 25.90
